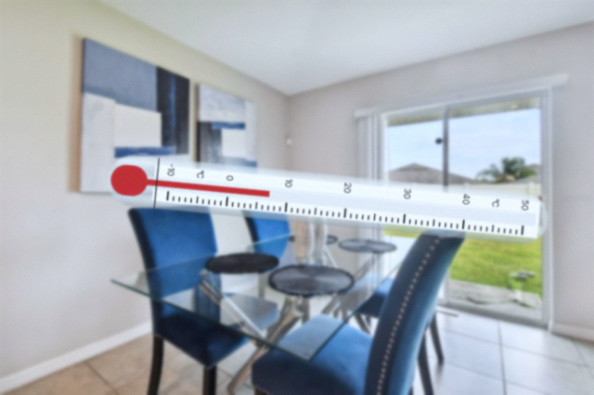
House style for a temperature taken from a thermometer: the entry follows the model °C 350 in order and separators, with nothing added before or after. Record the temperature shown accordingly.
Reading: °C 7
